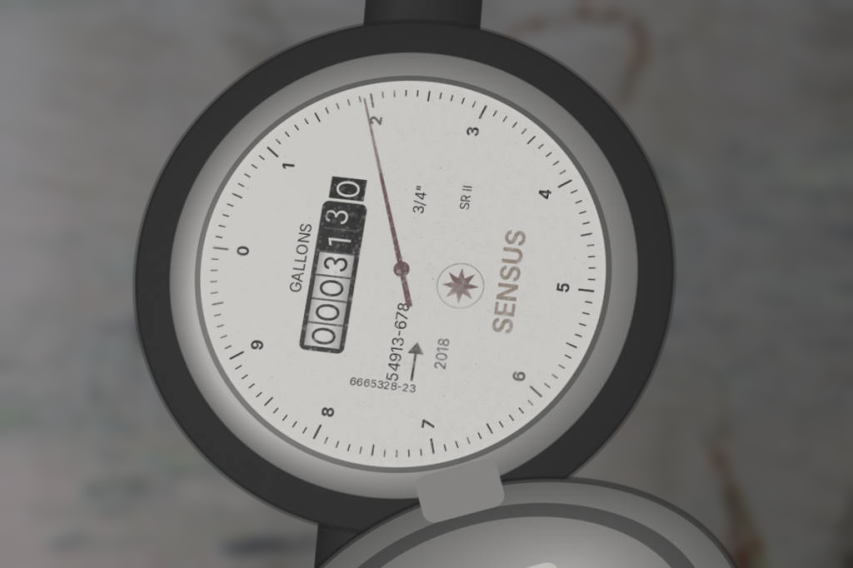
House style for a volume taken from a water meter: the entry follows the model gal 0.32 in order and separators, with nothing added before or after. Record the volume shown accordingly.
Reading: gal 3131.9
